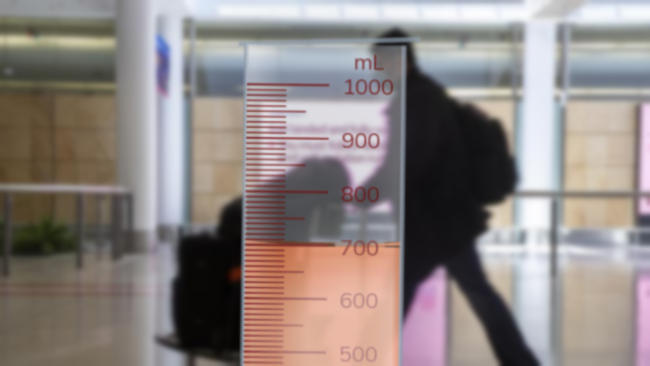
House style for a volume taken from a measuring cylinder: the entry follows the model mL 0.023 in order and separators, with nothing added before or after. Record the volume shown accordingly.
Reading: mL 700
